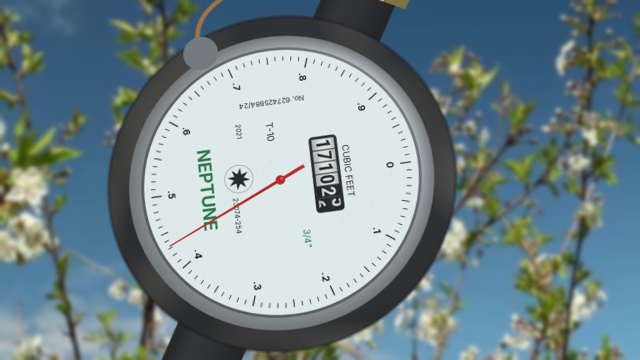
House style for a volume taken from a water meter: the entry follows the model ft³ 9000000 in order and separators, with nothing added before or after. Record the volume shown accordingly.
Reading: ft³ 171025.43
